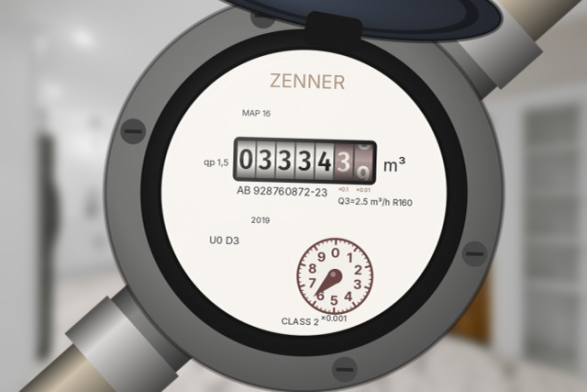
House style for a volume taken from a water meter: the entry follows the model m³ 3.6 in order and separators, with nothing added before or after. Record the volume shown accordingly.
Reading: m³ 3334.386
